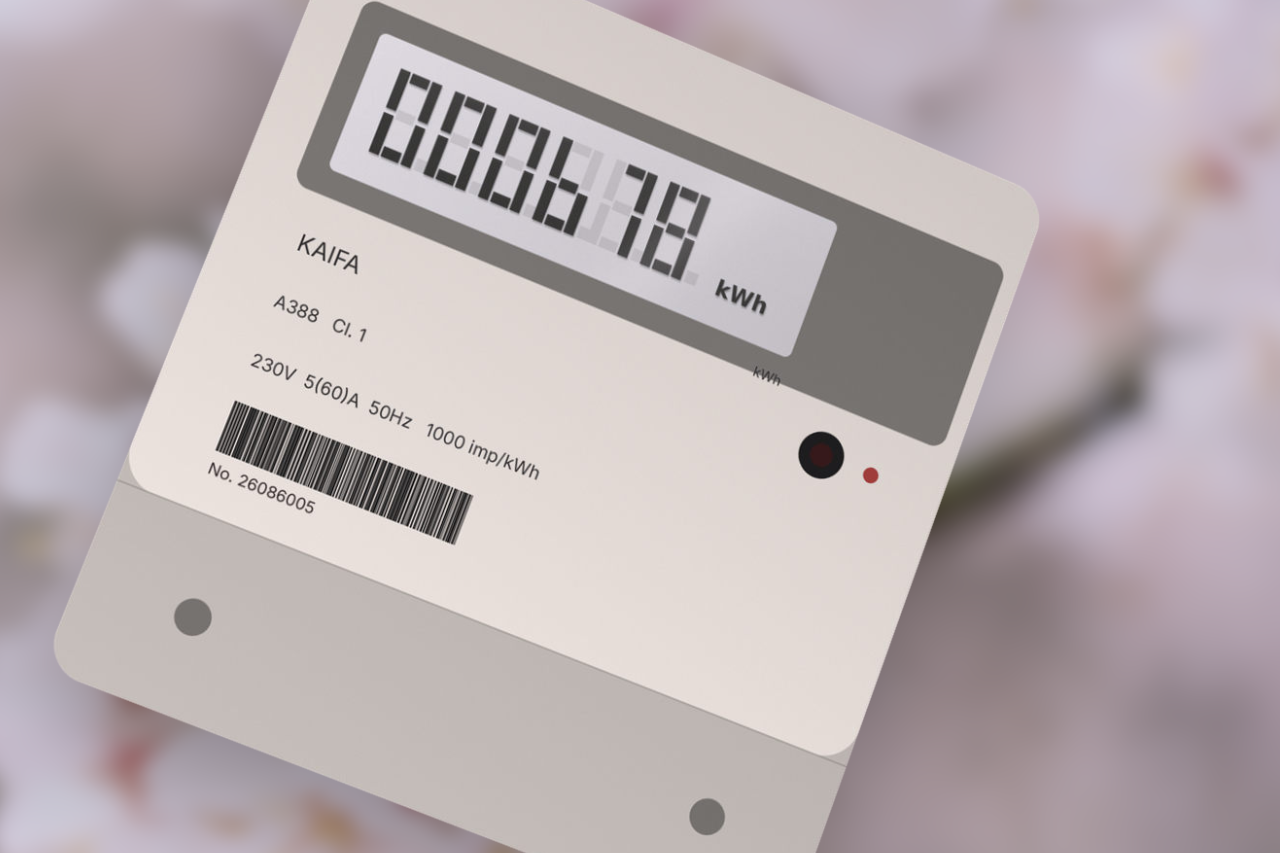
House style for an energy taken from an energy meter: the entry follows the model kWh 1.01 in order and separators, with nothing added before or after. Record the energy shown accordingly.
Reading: kWh 678
